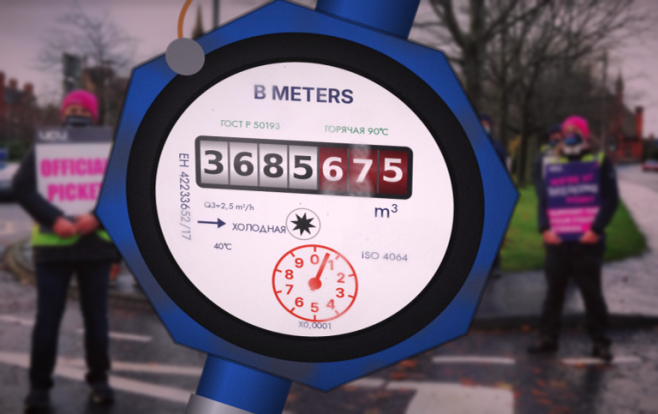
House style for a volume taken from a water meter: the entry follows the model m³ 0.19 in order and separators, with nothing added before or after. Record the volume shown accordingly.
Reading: m³ 3685.6750
